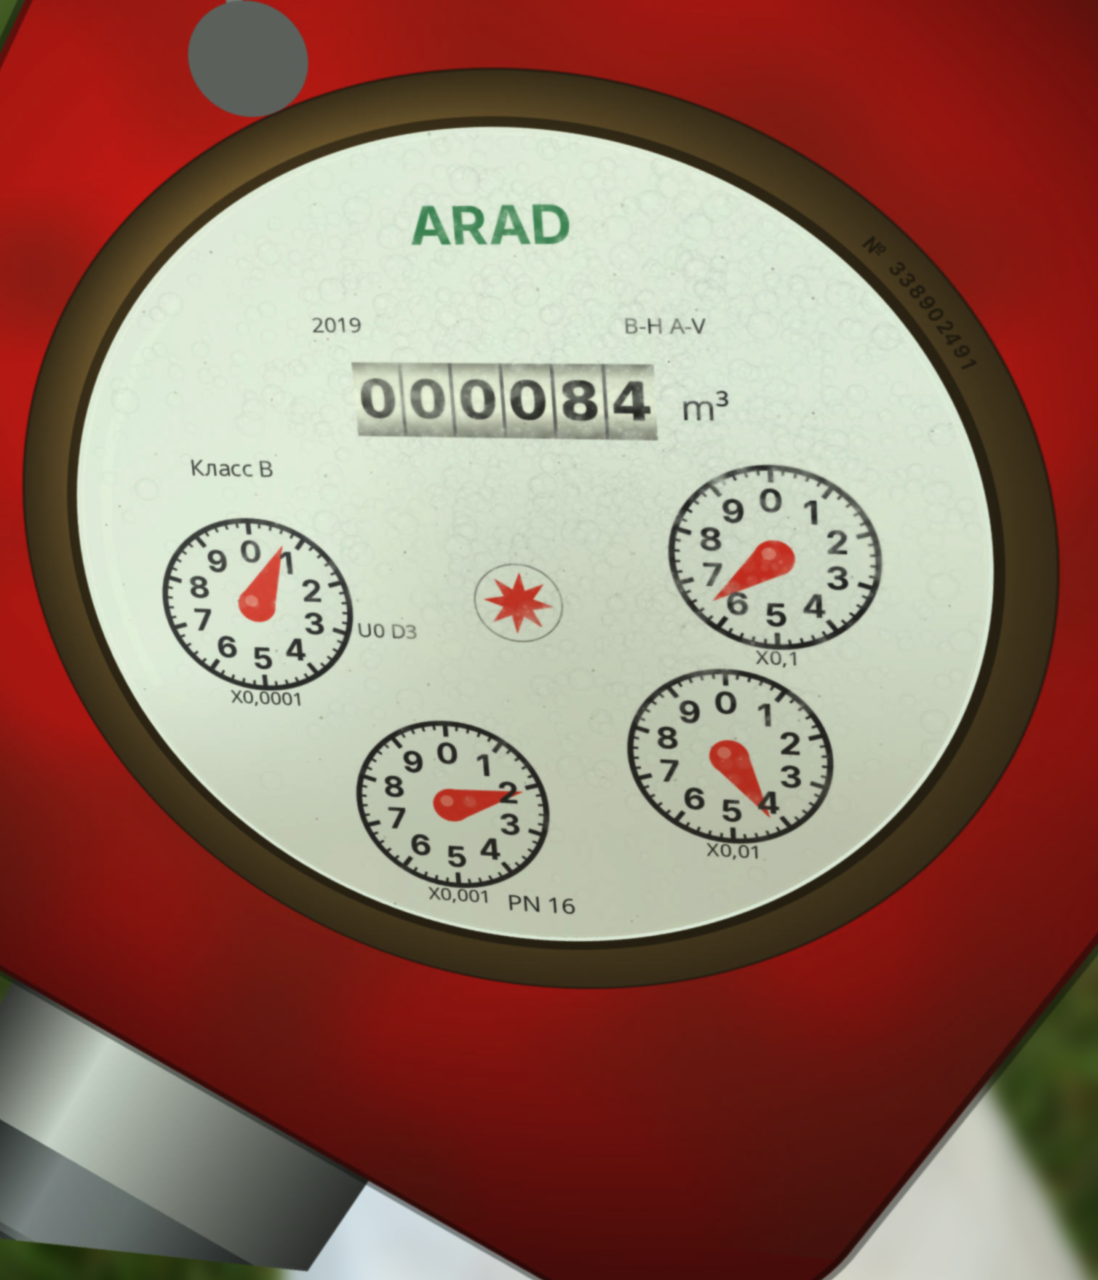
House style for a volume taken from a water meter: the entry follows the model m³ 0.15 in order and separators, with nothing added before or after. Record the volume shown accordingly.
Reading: m³ 84.6420
